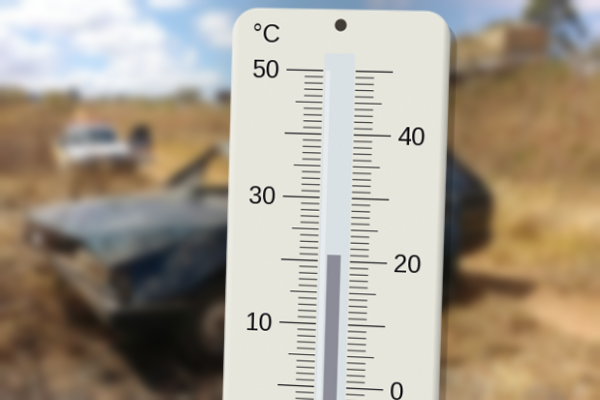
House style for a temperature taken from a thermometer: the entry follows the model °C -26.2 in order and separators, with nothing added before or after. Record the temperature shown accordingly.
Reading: °C 21
